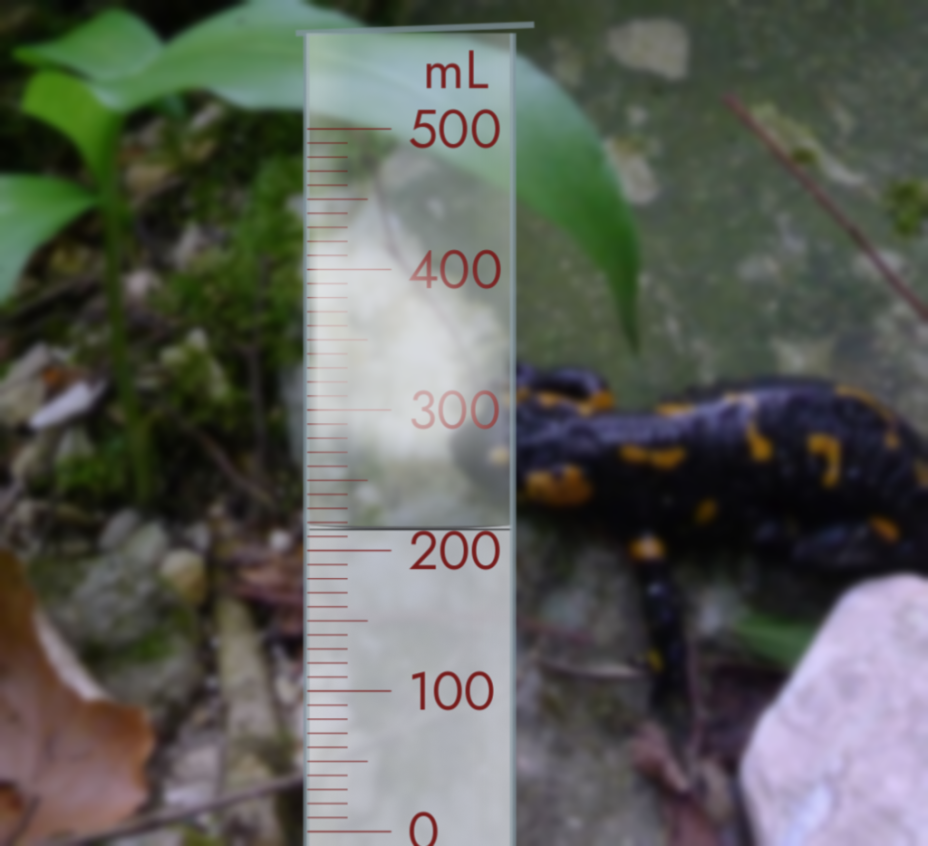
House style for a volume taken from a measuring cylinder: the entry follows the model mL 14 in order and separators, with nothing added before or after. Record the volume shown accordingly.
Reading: mL 215
